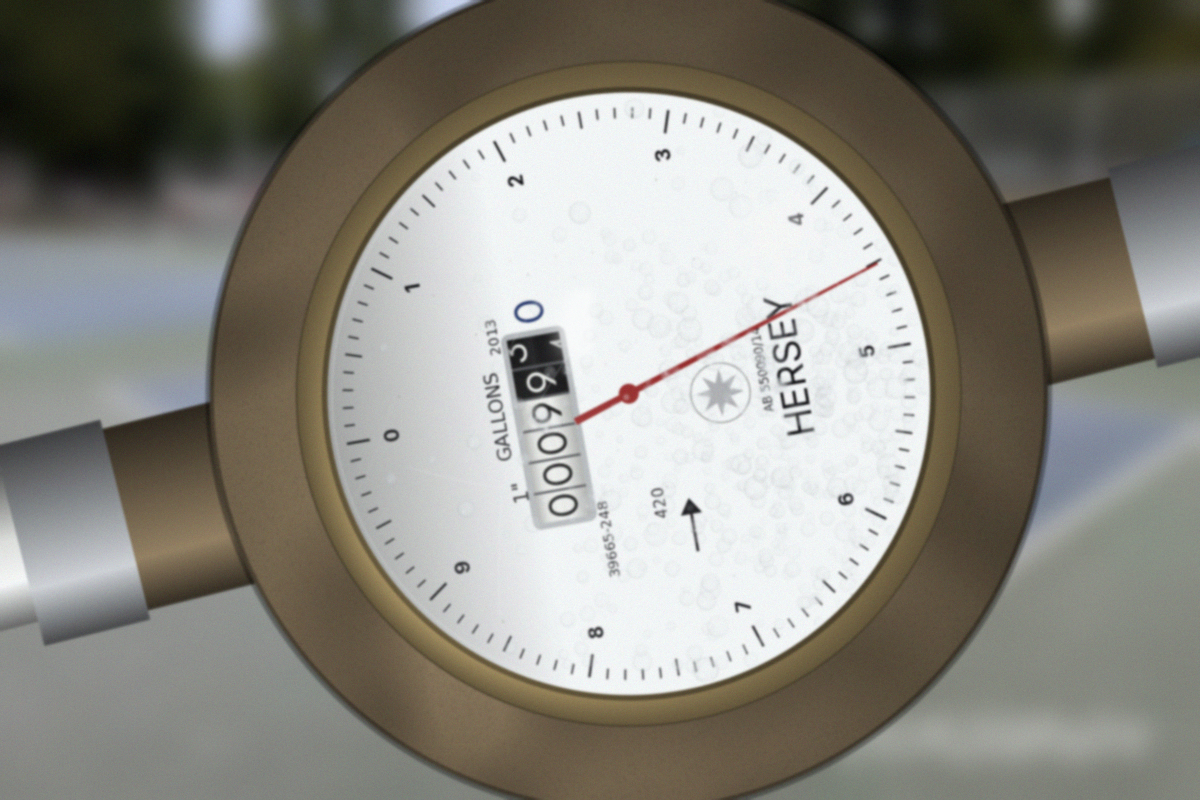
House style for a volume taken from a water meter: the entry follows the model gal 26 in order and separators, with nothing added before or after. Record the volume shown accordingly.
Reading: gal 9934.5
